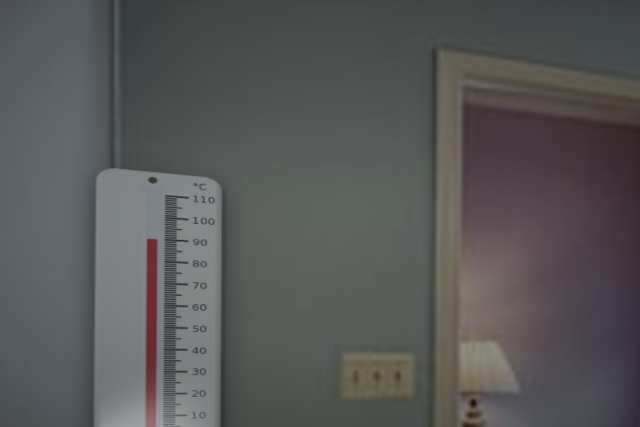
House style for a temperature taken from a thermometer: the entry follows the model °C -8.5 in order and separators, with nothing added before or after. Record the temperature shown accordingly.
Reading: °C 90
